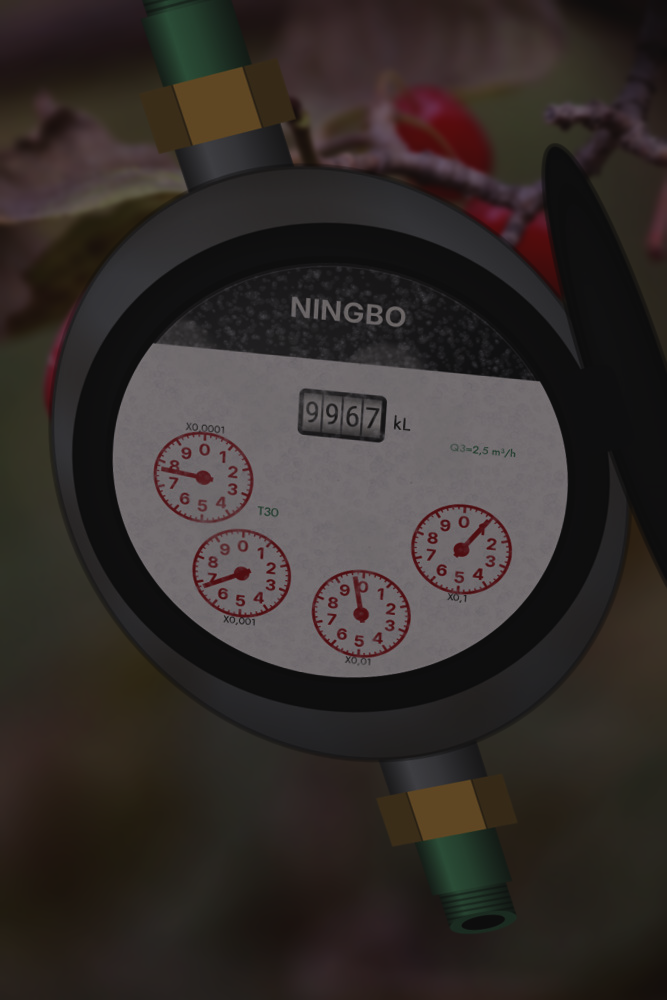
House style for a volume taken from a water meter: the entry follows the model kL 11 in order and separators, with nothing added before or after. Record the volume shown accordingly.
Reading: kL 9967.0967
